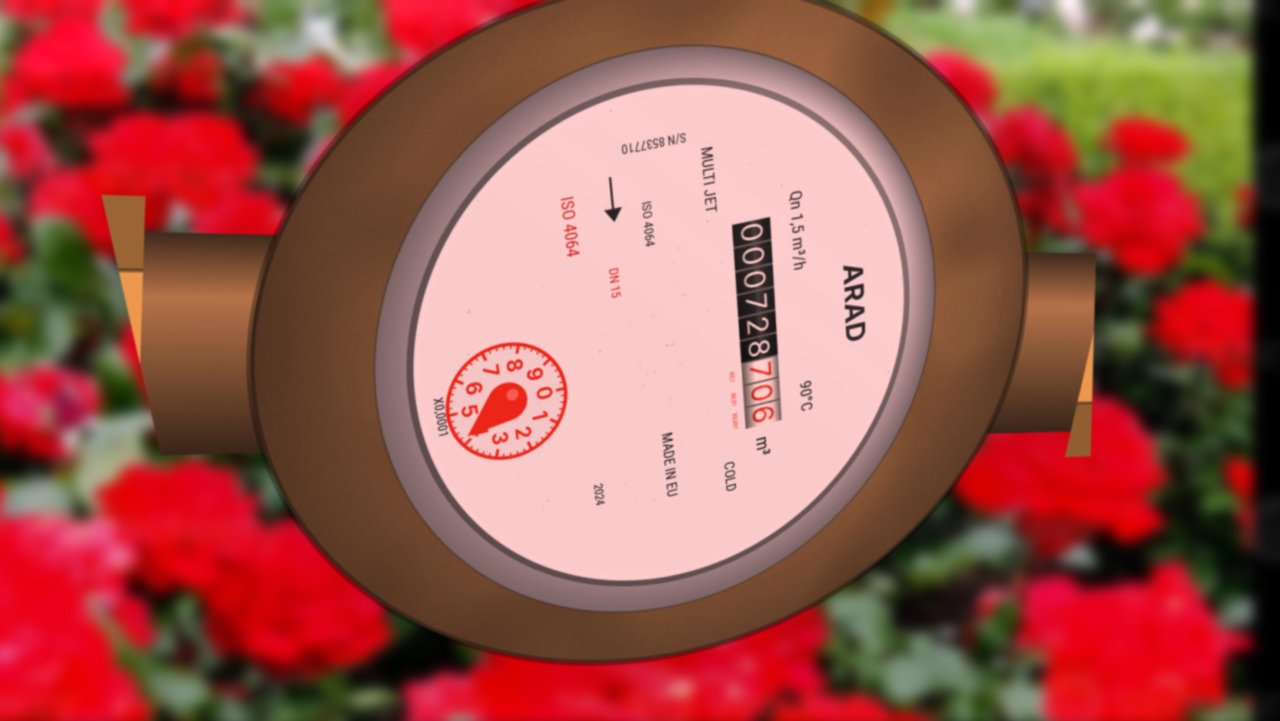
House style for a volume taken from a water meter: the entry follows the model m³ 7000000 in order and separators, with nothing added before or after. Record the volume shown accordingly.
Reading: m³ 728.7064
